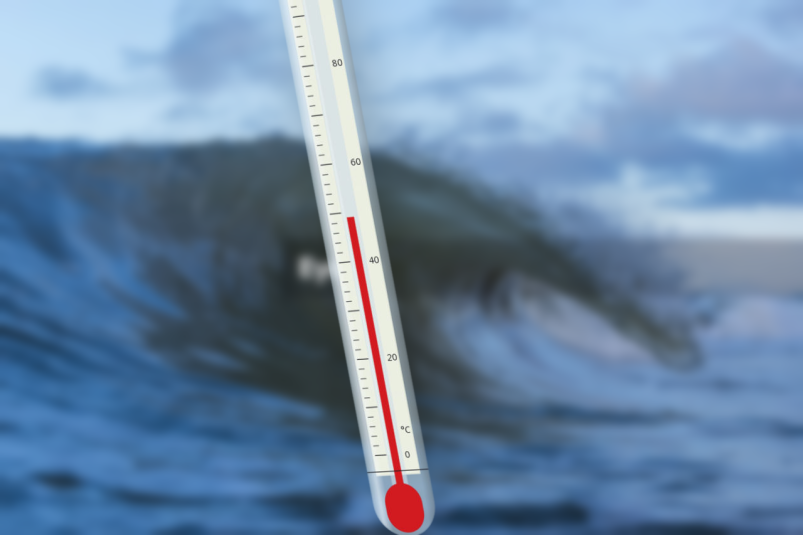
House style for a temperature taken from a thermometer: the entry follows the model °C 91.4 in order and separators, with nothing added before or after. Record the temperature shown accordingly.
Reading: °C 49
